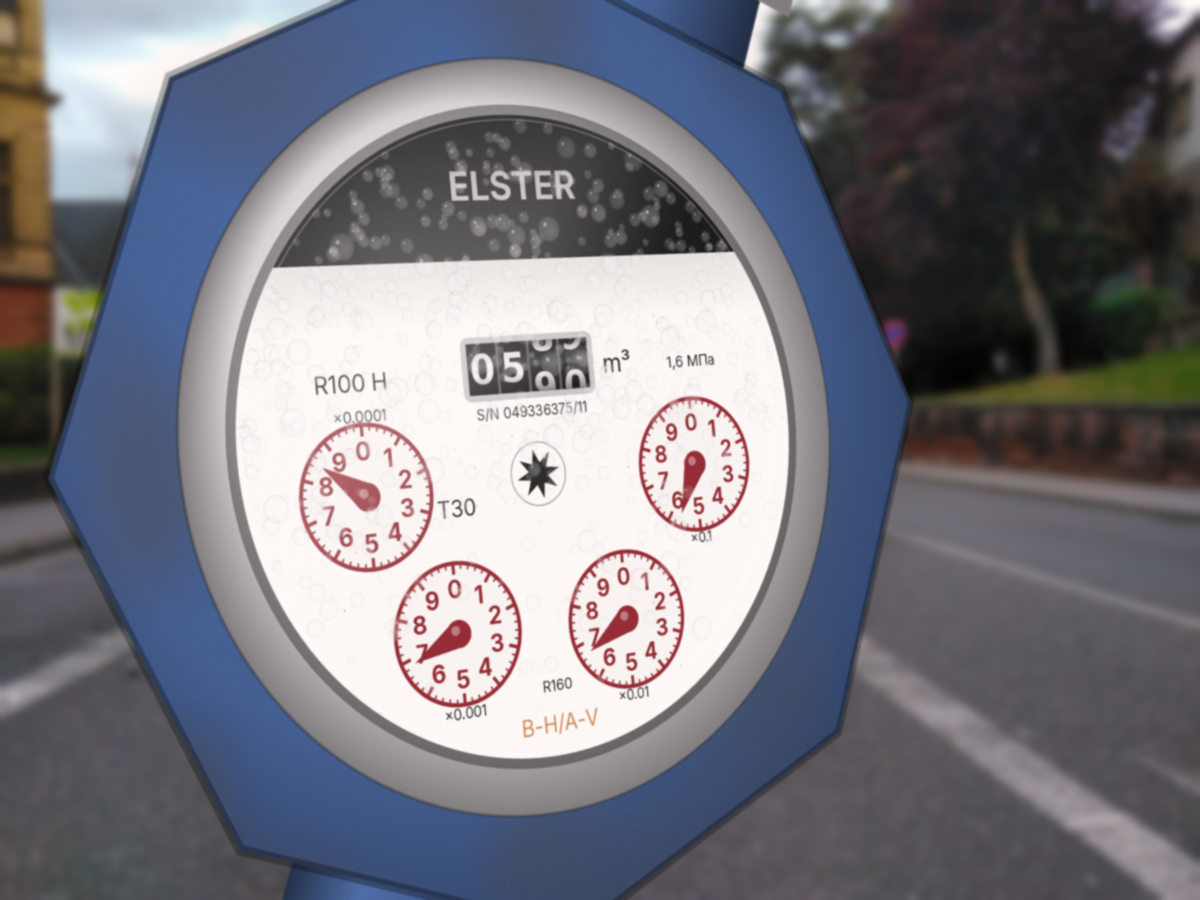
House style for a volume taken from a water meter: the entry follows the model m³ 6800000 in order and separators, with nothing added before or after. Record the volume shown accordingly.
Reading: m³ 589.5668
